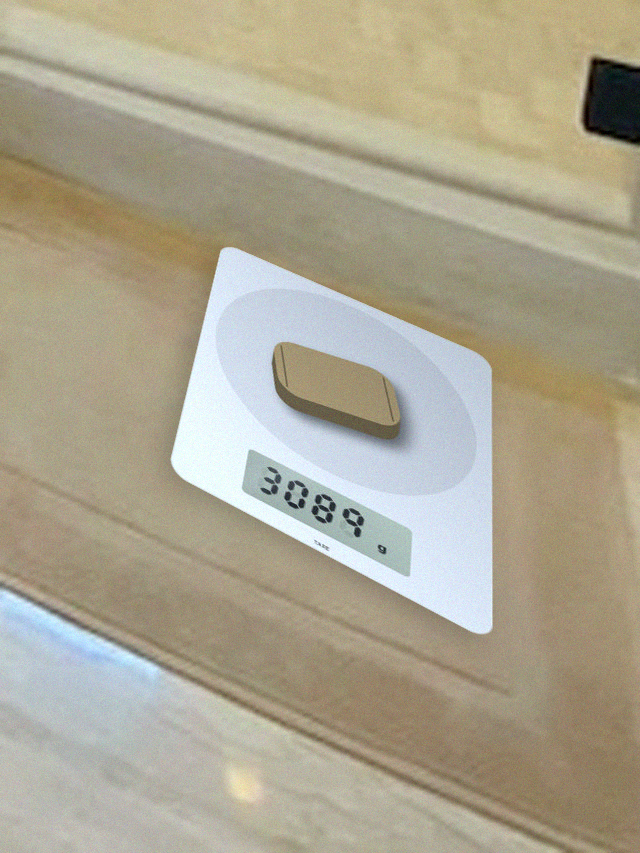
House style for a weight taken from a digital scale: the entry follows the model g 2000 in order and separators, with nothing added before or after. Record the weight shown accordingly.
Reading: g 3089
